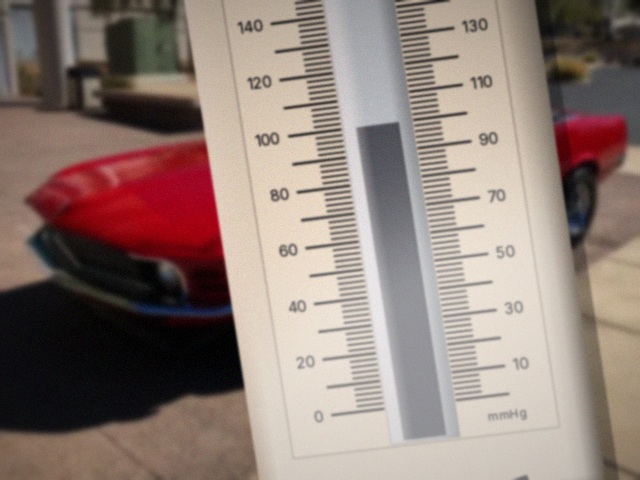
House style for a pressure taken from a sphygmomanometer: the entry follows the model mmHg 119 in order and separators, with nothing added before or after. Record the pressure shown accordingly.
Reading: mmHg 100
